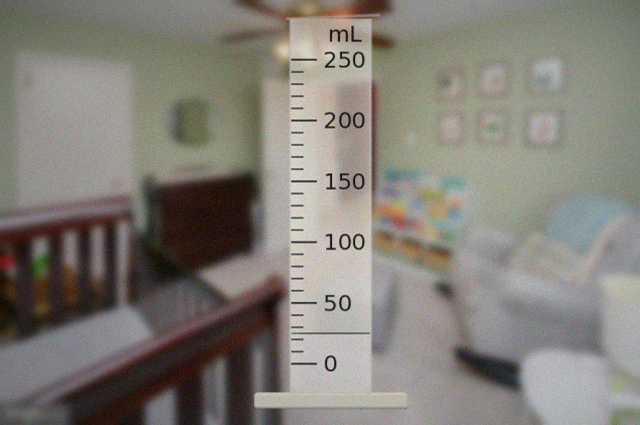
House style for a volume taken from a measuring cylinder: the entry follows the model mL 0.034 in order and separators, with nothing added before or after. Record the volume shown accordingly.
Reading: mL 25
